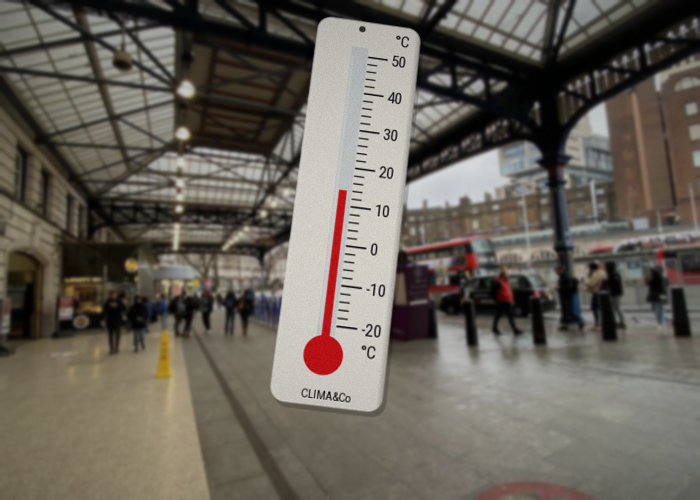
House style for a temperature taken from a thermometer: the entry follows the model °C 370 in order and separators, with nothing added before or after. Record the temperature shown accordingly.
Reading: °C 14
